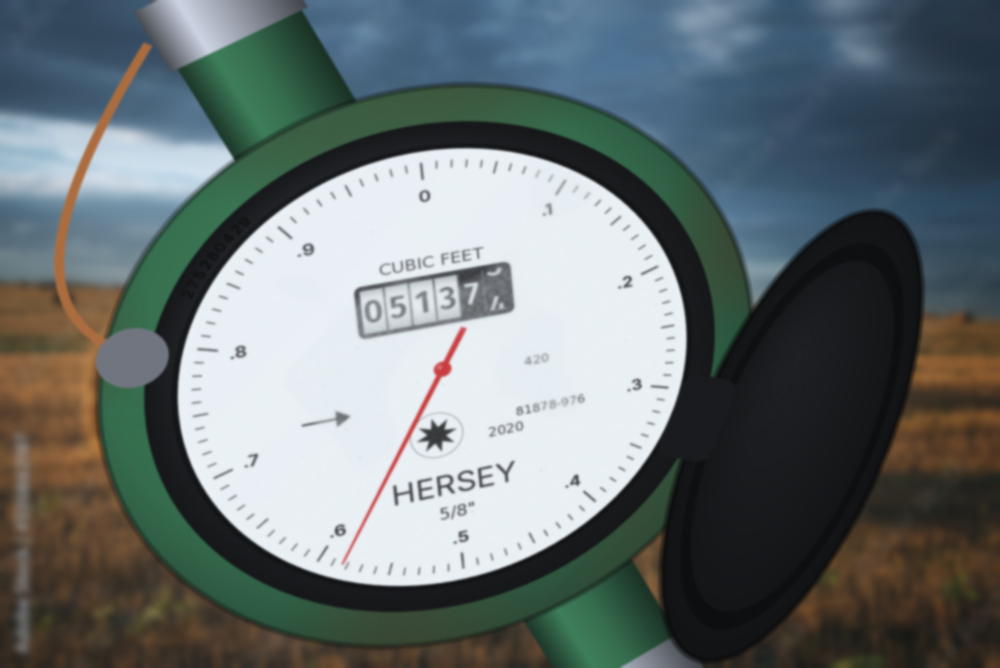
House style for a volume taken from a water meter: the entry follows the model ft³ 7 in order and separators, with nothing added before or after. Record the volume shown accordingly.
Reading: ft³ 51373.58
